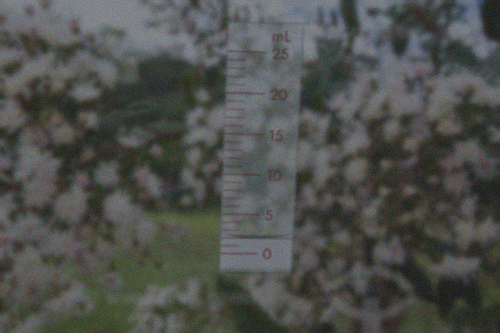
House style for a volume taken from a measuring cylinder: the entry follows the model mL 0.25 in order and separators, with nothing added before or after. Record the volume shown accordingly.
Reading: mL 2
